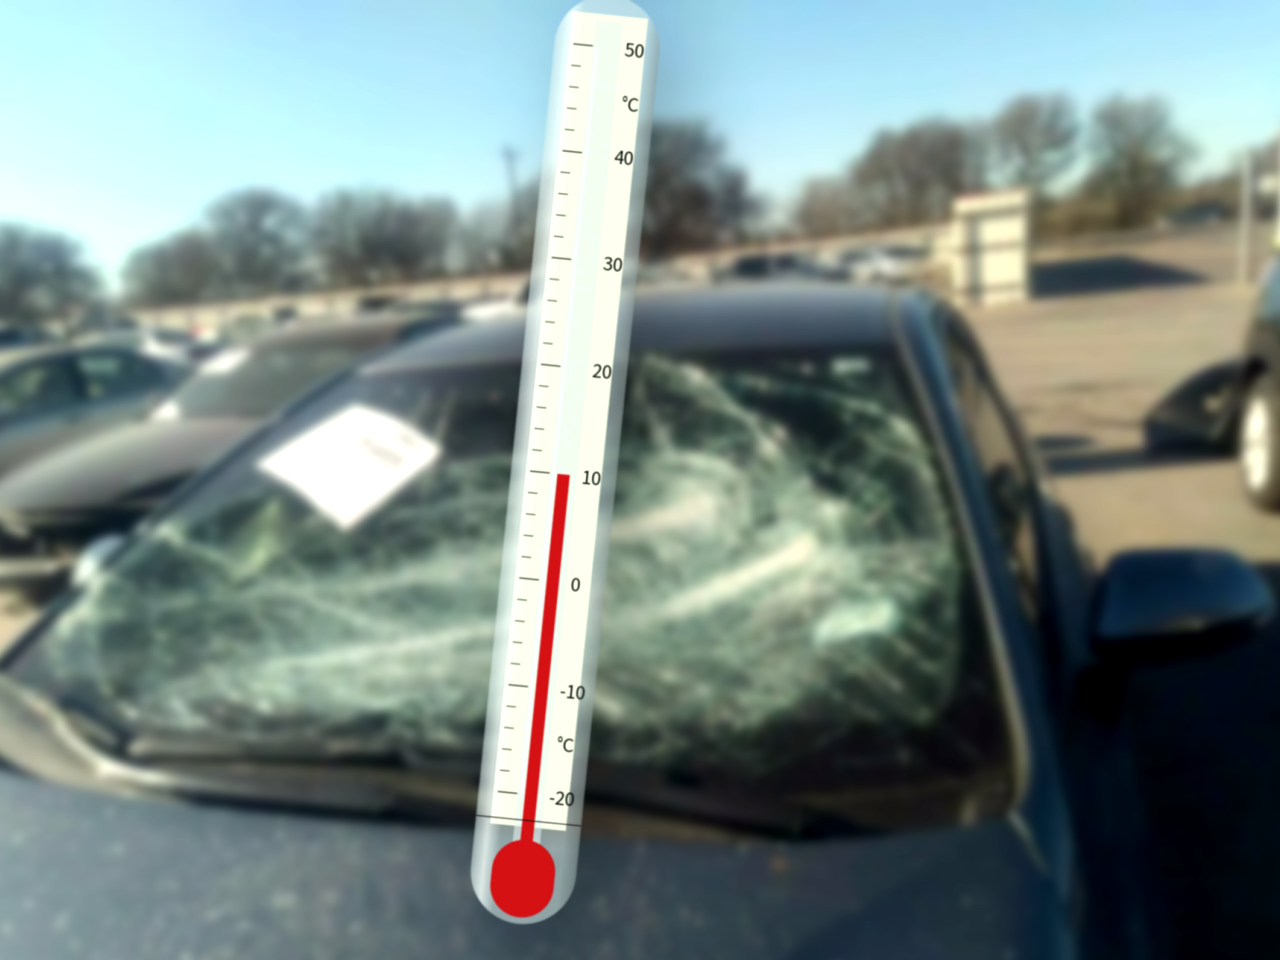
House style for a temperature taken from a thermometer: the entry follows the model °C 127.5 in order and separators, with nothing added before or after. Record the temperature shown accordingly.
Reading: °C 10
